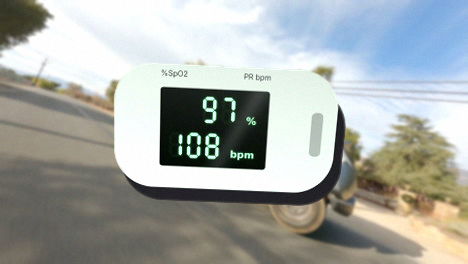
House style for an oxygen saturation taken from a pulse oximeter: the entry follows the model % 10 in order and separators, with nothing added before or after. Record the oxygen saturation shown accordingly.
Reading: % 97
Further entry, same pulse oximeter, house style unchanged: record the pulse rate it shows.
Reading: bpm 108
